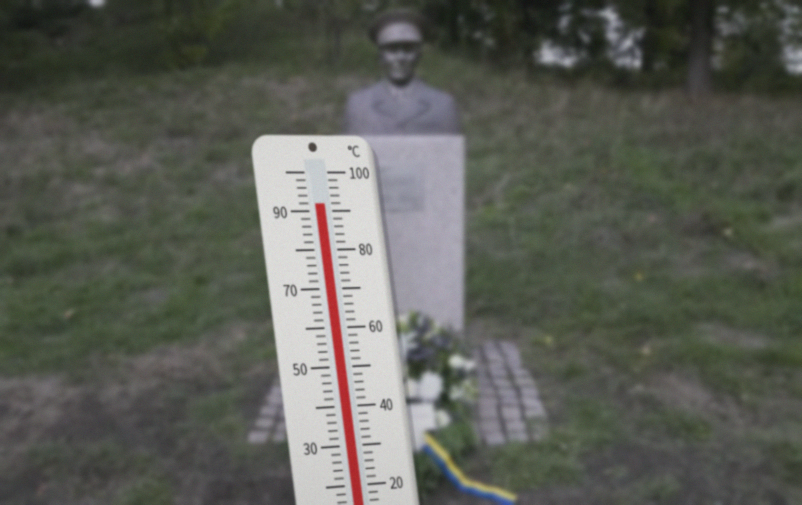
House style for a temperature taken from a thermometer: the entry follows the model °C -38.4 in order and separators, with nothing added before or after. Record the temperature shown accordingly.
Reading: °C 92
